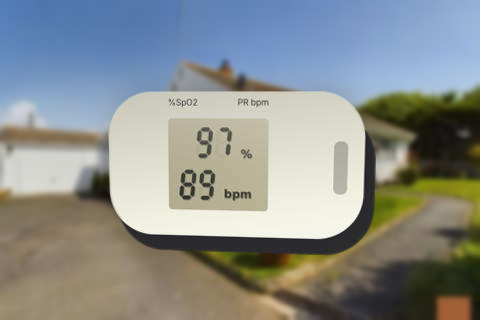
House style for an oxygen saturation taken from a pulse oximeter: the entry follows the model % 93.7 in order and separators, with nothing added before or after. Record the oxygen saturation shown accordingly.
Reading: % 97
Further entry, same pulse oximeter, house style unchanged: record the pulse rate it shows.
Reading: bpm 89
